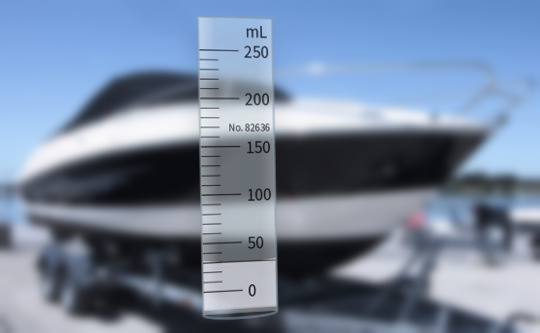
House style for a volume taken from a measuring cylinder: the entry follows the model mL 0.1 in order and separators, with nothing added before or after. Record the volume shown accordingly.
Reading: mL 30
